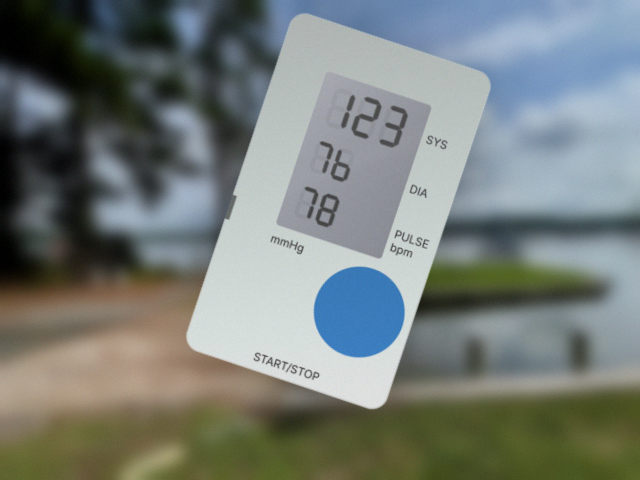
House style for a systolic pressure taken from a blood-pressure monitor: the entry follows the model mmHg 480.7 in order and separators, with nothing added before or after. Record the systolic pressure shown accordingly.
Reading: mmHg 123
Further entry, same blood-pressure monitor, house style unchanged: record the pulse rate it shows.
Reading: bpm 78
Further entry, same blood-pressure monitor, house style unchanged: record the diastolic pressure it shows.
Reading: mmHg 76
